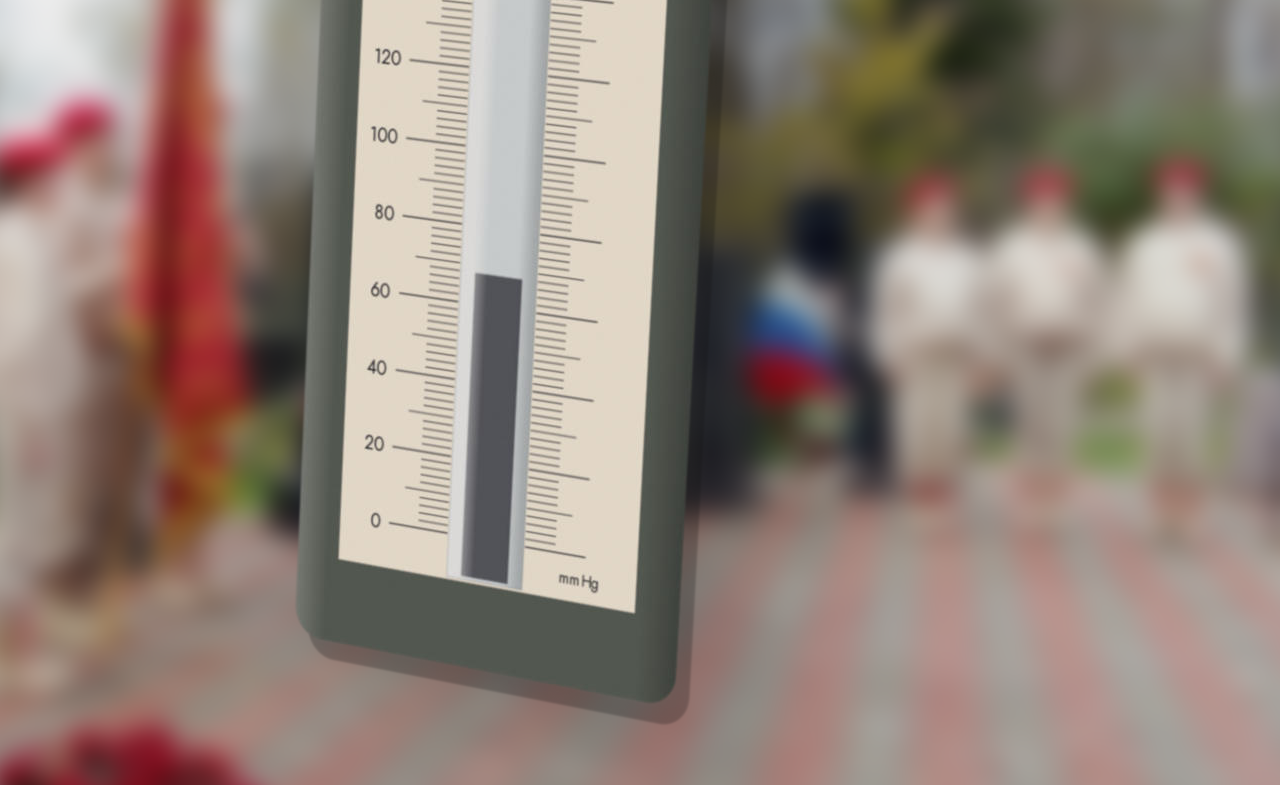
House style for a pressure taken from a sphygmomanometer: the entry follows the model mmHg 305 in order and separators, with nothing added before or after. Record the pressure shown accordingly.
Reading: mmHg 68
